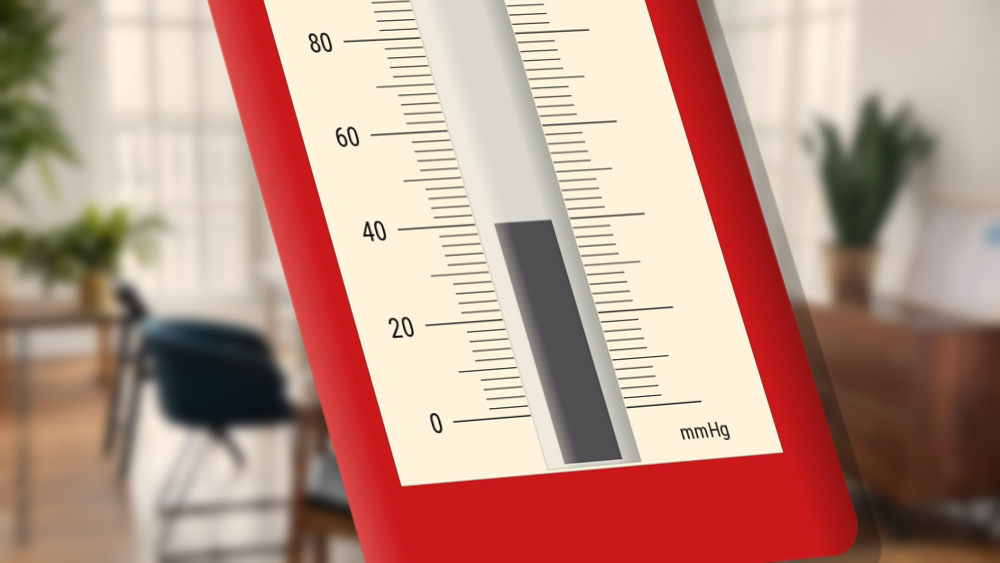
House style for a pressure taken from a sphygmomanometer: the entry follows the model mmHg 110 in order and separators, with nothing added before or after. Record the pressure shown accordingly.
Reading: mmHg 40
